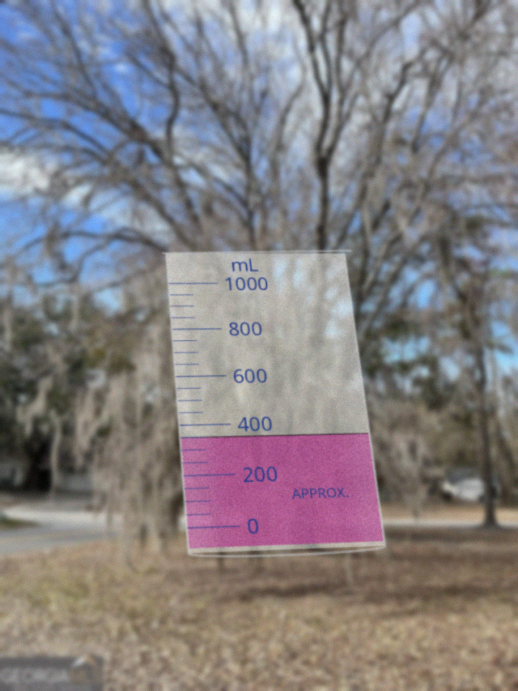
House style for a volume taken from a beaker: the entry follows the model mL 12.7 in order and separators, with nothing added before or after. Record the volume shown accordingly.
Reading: mL 350
